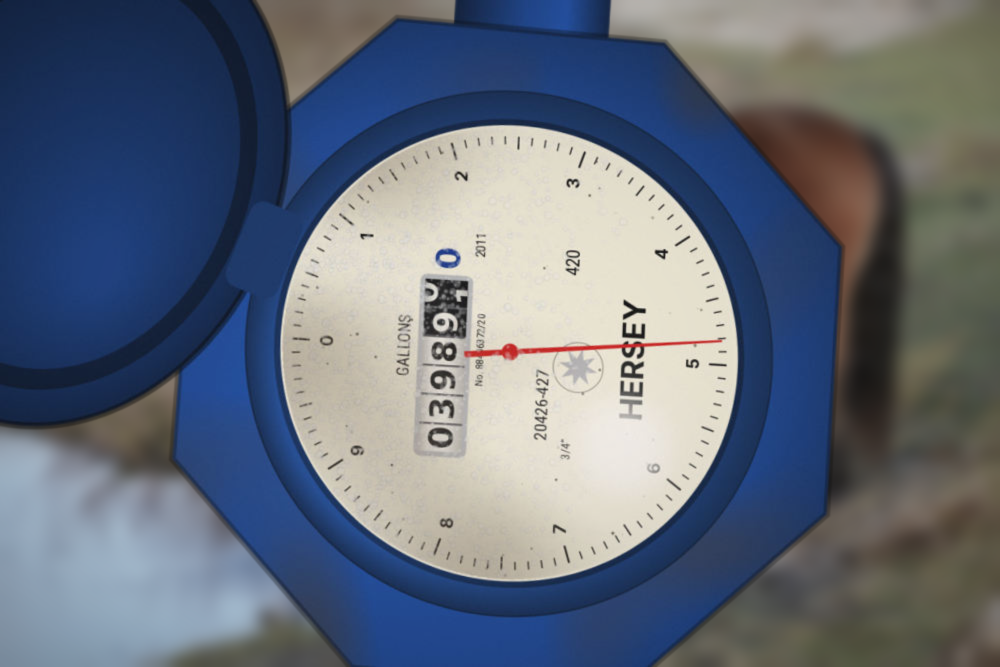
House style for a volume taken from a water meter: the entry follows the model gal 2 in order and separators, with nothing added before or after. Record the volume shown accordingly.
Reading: gal 398904.8
